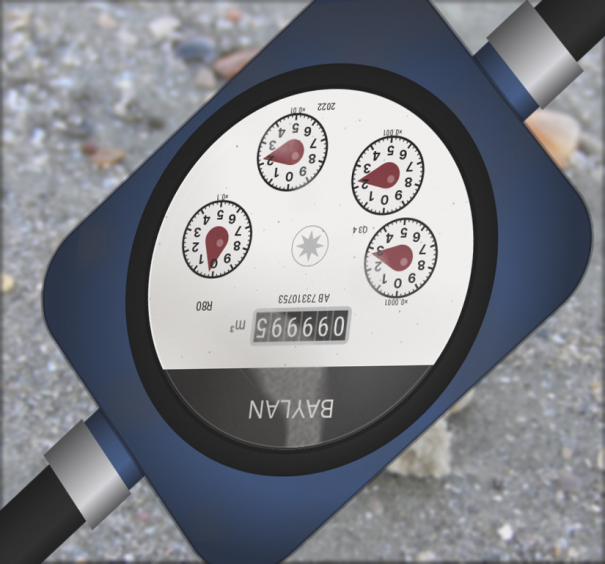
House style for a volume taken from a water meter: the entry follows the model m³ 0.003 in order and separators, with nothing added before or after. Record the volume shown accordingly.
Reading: m³ 99995.0222
